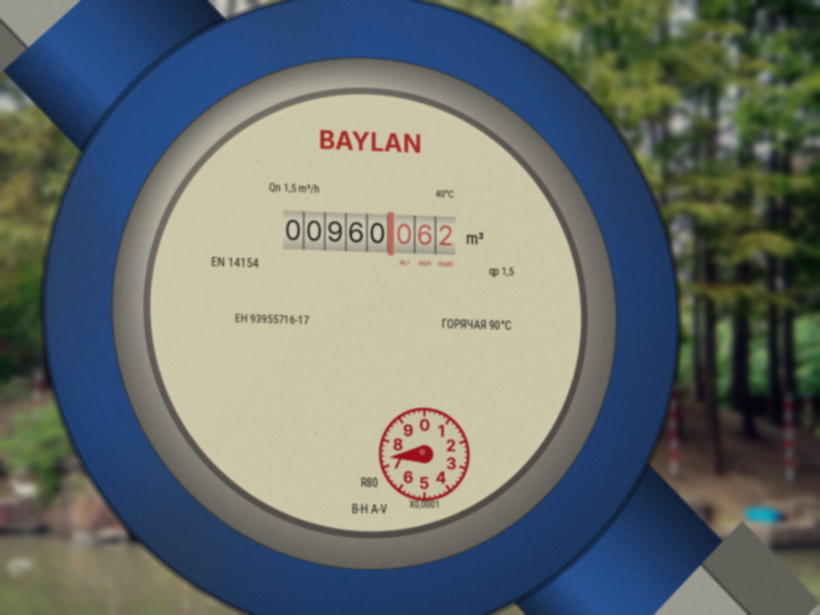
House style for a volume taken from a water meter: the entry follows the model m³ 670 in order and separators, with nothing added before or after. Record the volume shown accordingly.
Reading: m³ 960.0627
